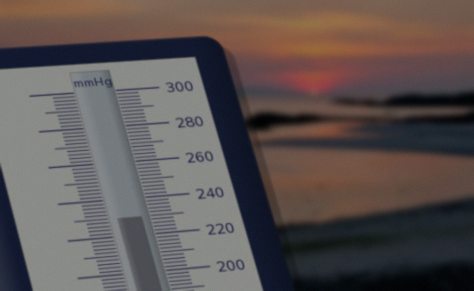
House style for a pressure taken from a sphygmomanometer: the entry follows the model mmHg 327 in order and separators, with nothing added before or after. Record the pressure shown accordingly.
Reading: mmHg 230
